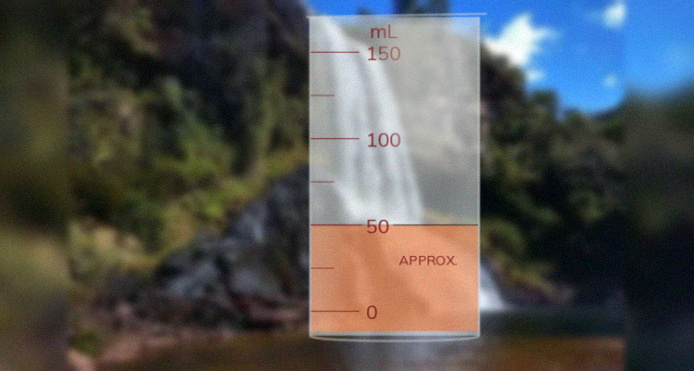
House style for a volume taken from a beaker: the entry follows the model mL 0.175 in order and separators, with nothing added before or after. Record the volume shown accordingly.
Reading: mL 50
